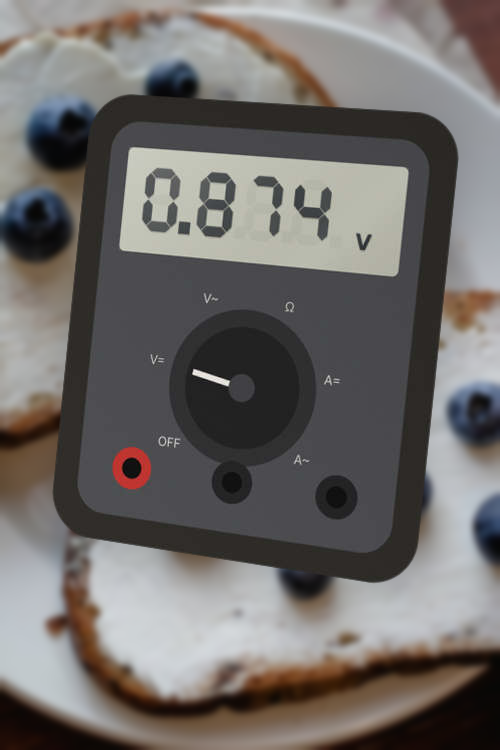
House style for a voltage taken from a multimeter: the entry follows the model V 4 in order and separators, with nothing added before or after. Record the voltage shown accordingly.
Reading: V 0.874
